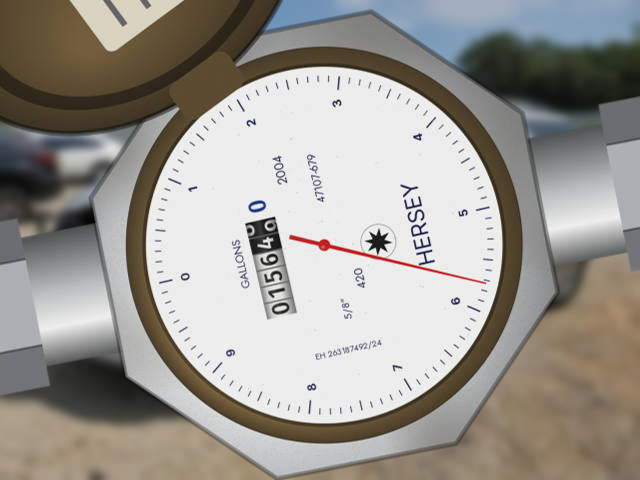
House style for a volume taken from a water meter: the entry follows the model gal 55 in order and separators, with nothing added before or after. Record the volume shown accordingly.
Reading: gal 156485.7
